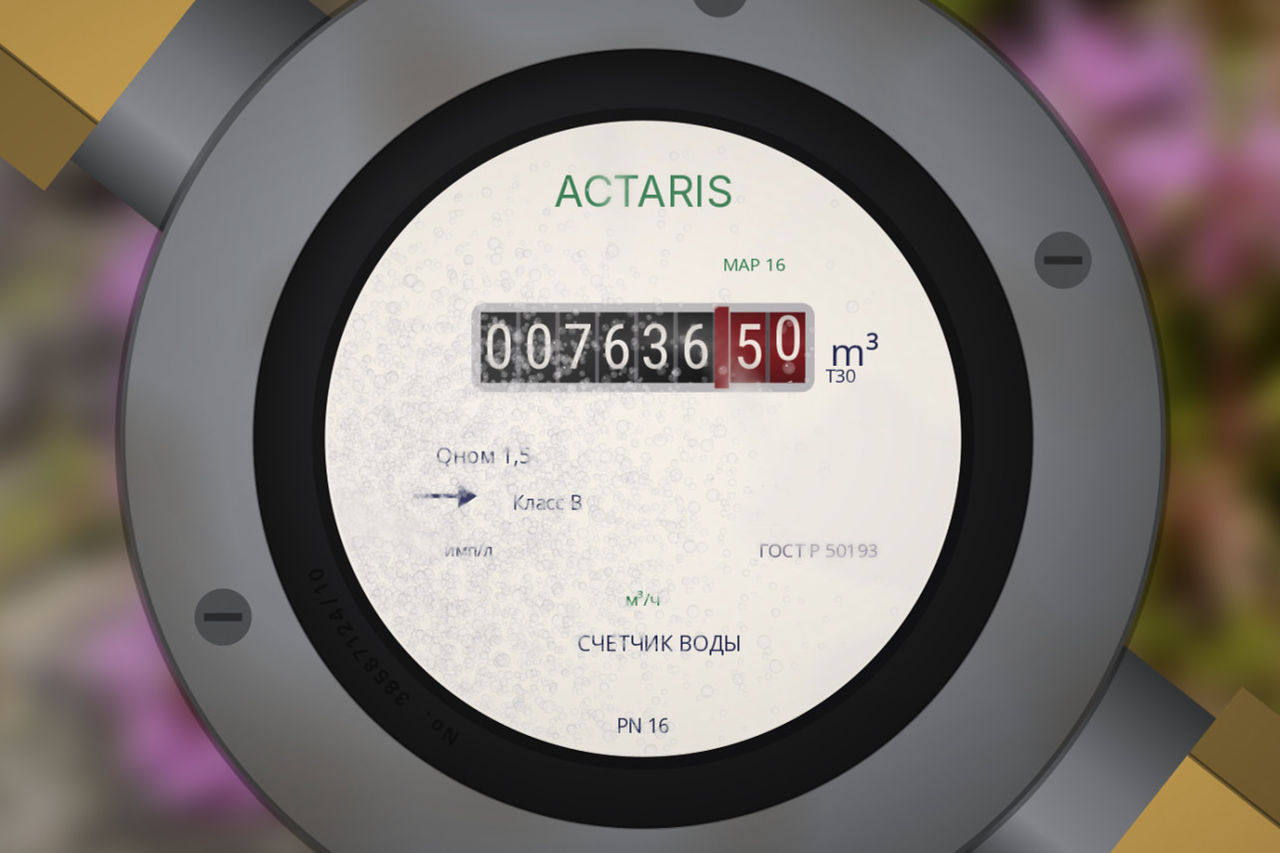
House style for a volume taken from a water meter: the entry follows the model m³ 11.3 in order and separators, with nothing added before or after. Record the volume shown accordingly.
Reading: m³ 7636.50
